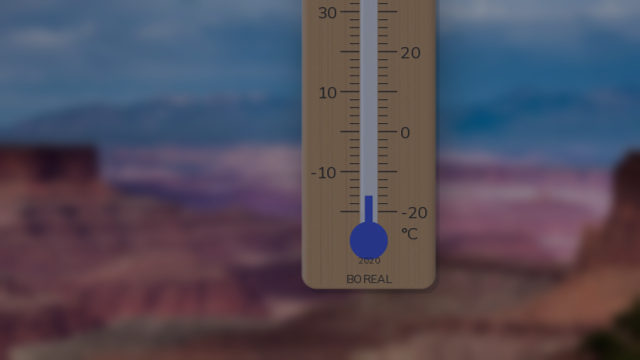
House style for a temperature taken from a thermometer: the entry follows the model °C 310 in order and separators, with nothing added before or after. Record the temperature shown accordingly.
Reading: °C -16
